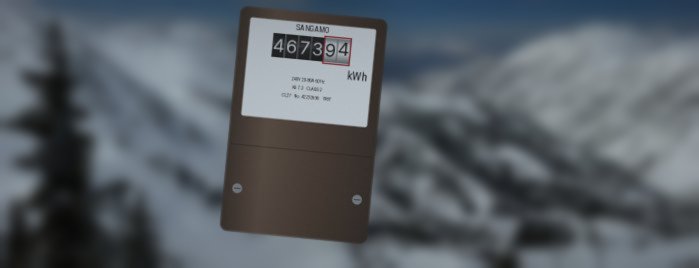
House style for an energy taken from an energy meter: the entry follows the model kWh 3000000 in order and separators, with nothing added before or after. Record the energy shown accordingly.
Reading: kWh 4673.94
